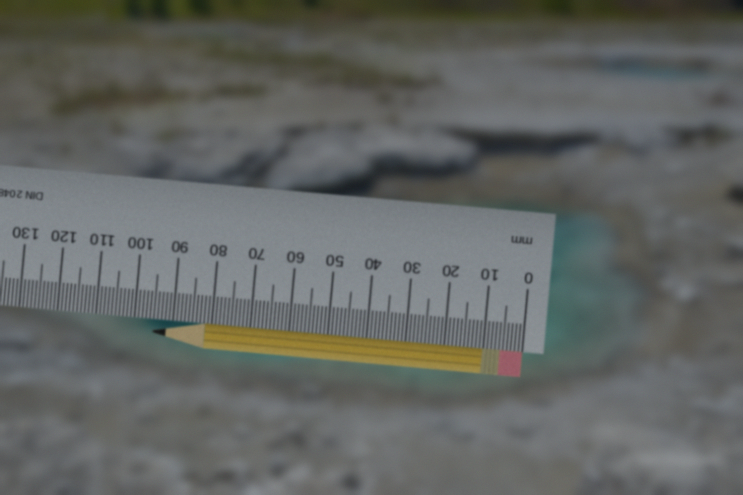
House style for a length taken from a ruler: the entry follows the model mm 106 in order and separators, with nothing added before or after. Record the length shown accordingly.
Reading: mm 95
